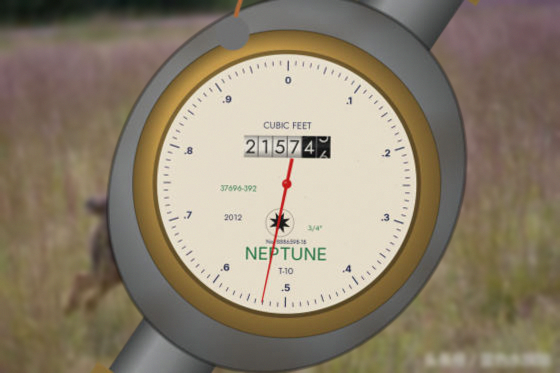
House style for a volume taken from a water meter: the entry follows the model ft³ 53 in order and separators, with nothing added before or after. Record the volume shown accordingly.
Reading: ft³ 215745.53
